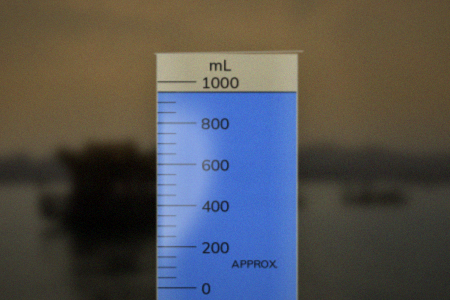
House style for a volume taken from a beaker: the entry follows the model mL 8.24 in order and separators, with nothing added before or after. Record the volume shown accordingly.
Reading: mL 950
